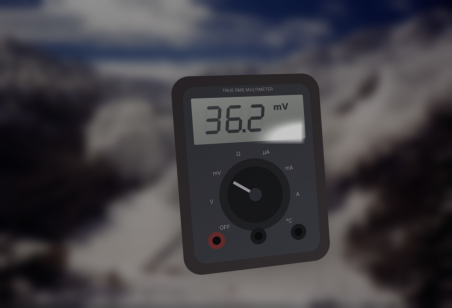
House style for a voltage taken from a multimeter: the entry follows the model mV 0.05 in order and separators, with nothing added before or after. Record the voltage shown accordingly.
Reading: mV 36.2
